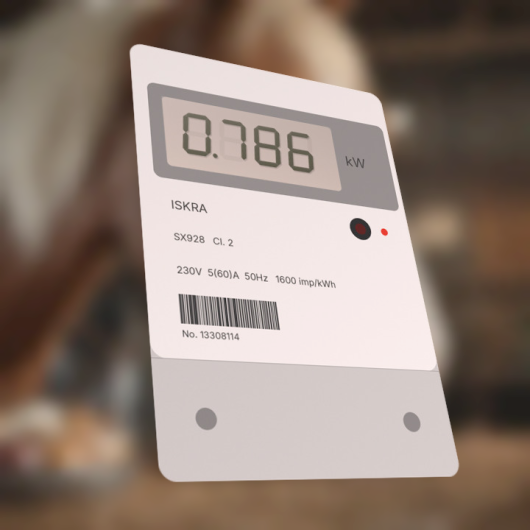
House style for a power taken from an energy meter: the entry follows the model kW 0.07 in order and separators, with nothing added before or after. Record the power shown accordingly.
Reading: kW 0.786
